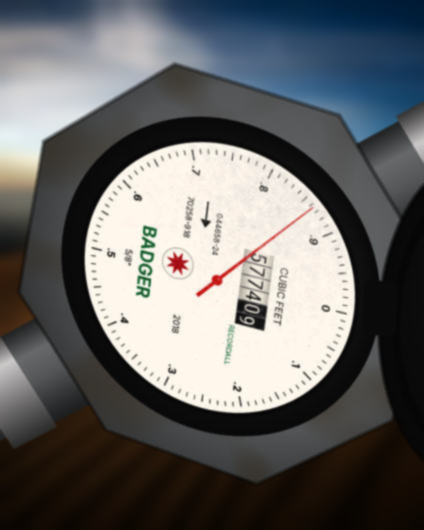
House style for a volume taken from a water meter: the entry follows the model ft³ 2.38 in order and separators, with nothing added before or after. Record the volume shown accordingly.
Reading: ft³ 577408.86
